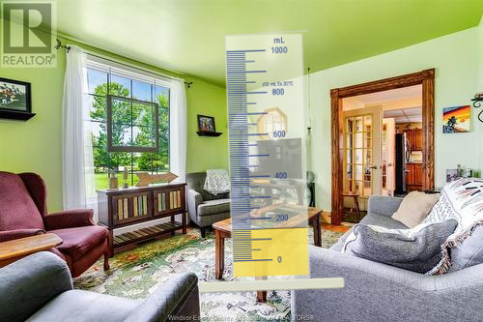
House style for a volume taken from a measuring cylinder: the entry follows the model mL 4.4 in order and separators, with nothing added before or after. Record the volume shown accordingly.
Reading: mL 150
